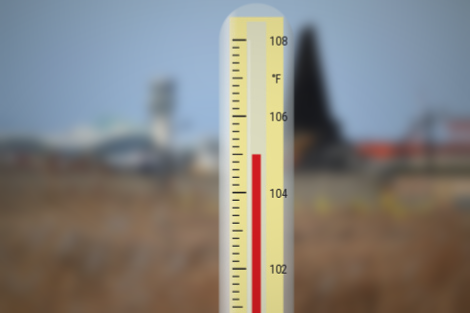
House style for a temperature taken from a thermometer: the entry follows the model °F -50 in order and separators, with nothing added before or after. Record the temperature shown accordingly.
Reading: °F 105
